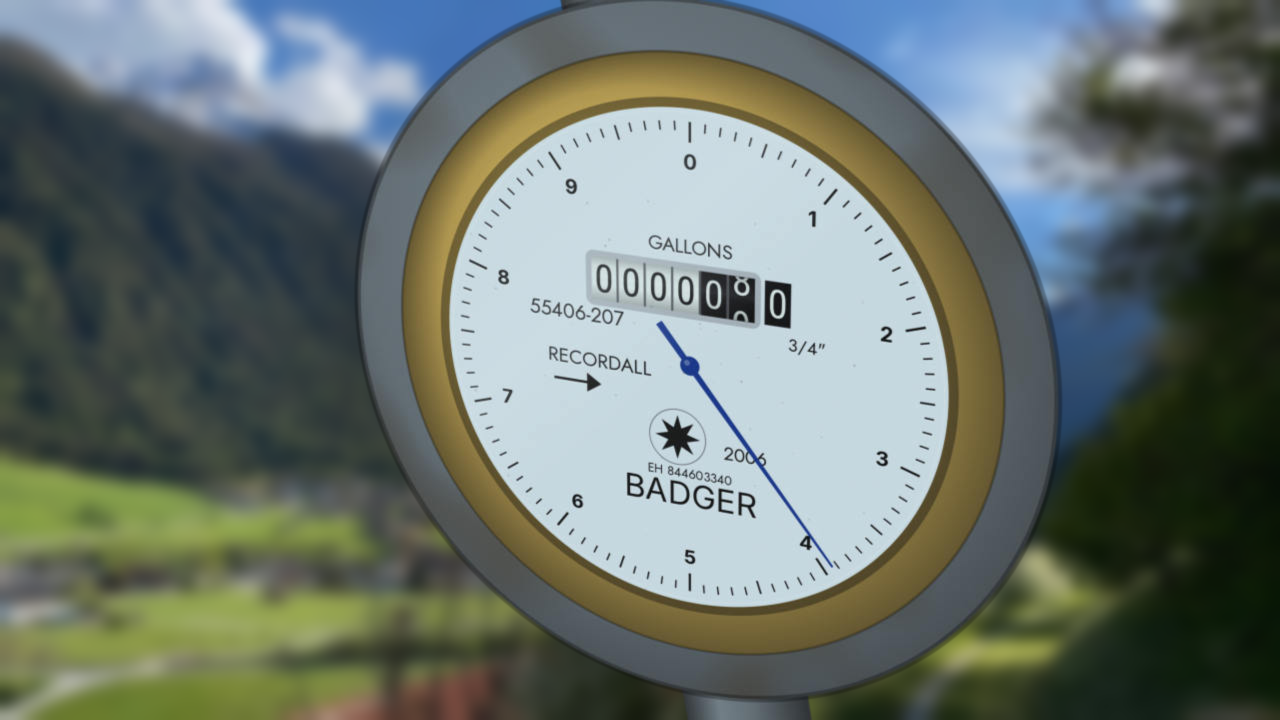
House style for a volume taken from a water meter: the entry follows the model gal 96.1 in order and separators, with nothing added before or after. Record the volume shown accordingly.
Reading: gal 83.9
